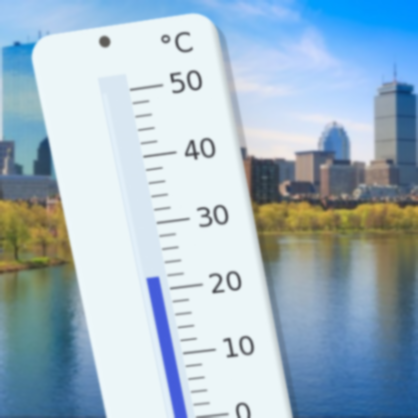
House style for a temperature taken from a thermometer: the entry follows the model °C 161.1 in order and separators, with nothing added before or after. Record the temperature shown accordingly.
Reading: °C 22
